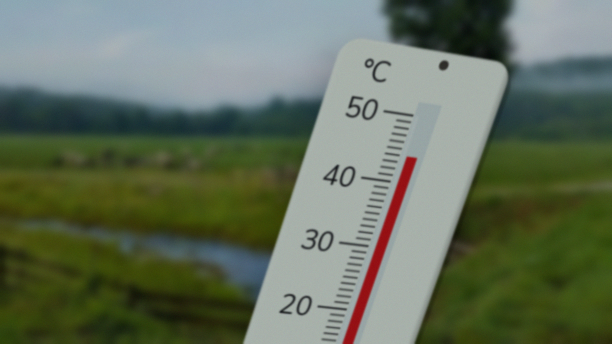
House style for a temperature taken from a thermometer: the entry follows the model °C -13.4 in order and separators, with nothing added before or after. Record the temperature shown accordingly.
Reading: °C 44
